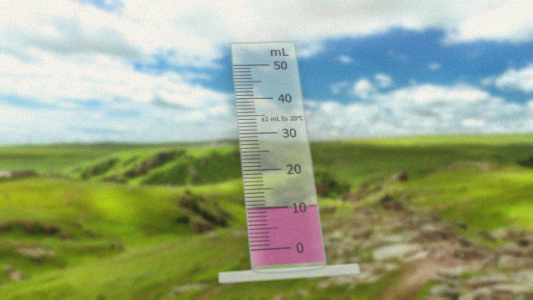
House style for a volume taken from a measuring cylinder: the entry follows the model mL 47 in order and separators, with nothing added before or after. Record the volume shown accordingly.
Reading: mL 10
